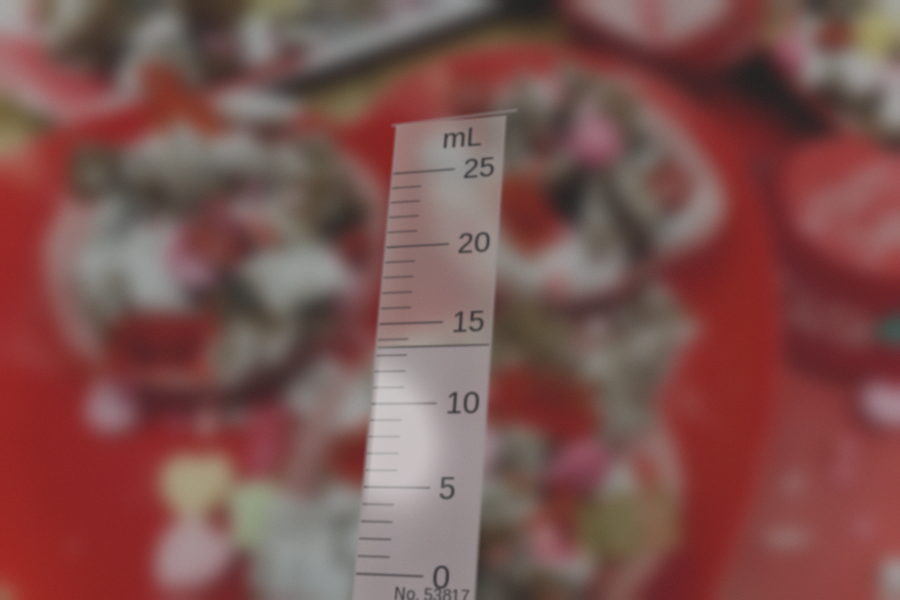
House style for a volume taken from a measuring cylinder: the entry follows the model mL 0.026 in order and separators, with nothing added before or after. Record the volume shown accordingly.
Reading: mL 13.5
